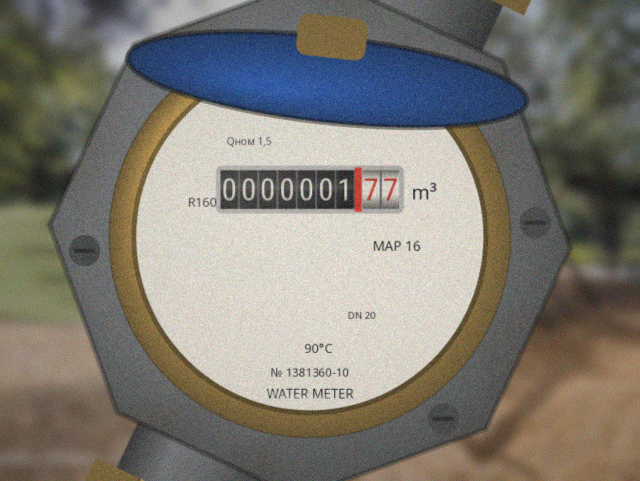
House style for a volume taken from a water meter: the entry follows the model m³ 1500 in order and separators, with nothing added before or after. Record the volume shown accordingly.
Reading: m³ 1.77
